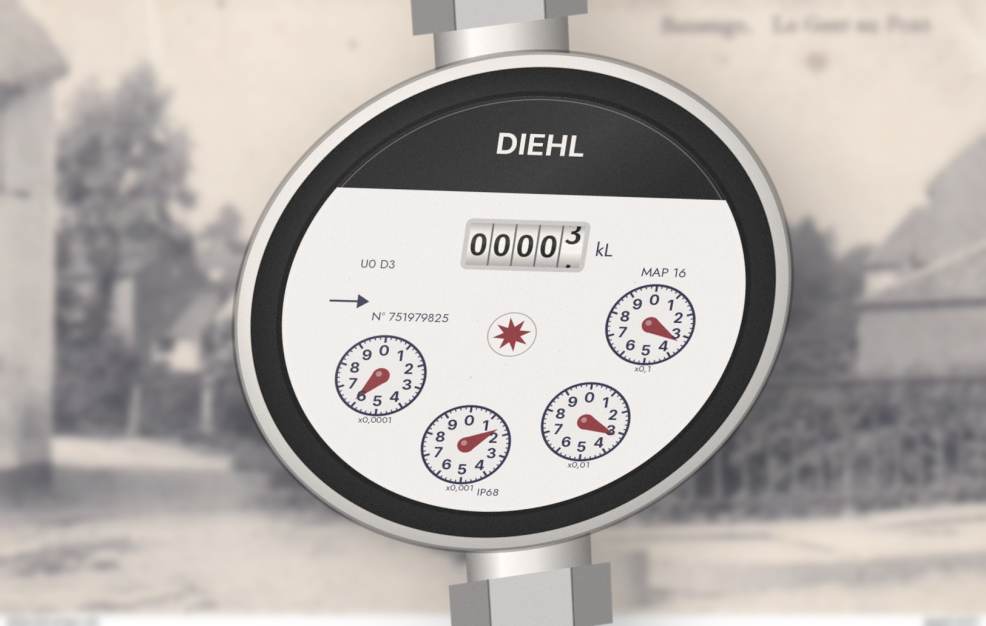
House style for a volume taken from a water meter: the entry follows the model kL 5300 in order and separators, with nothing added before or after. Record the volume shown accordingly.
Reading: kL 3.3316
